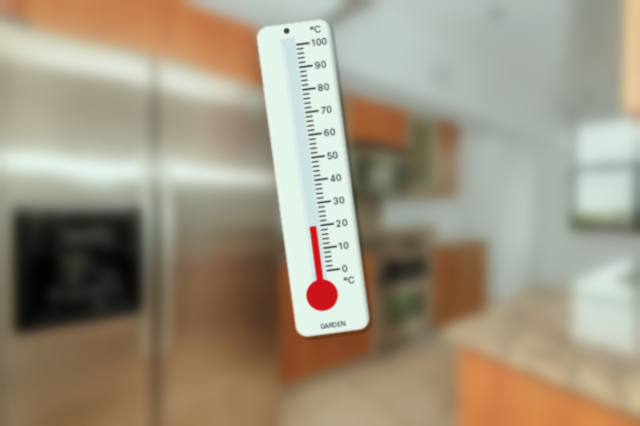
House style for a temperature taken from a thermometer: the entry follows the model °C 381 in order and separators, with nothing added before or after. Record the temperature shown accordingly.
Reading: °C 20
